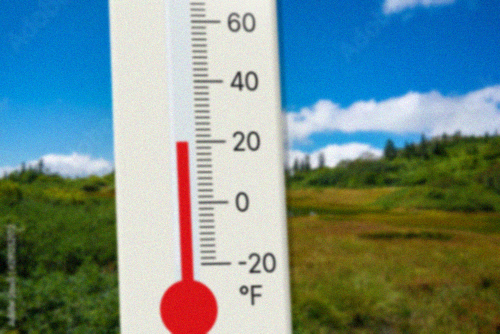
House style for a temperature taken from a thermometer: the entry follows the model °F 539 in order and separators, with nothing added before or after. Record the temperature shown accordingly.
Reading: °F 20
